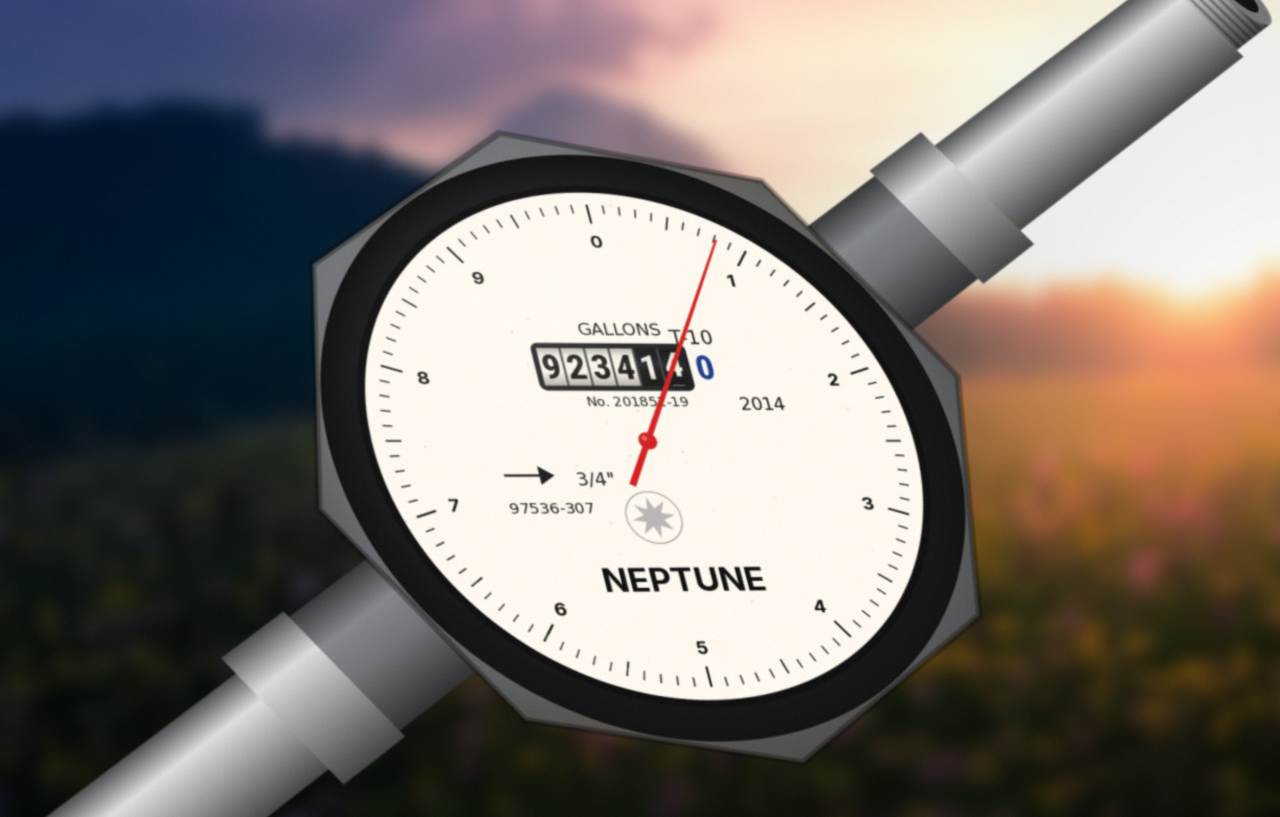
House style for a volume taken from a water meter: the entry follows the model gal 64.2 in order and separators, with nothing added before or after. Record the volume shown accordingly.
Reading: gal 9234140.8
